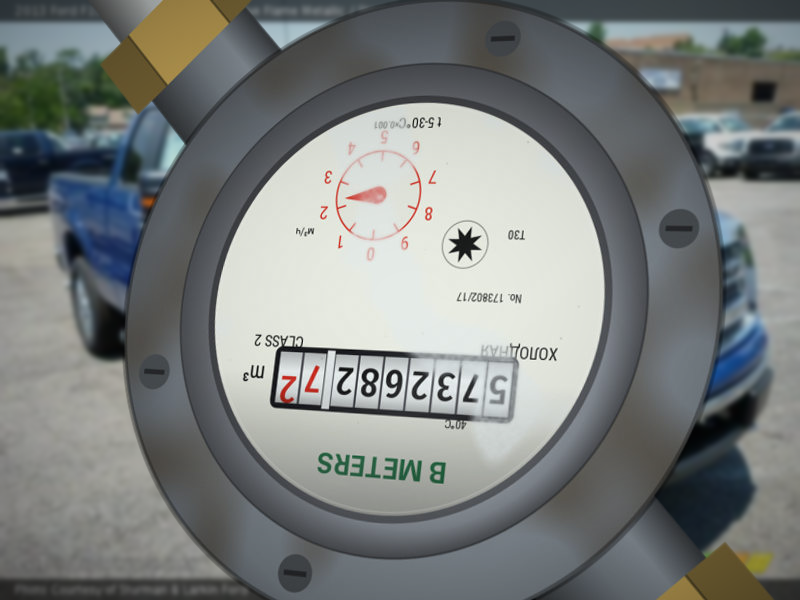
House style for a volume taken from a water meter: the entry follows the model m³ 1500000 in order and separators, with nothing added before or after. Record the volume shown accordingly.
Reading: m³ 5732682.722
